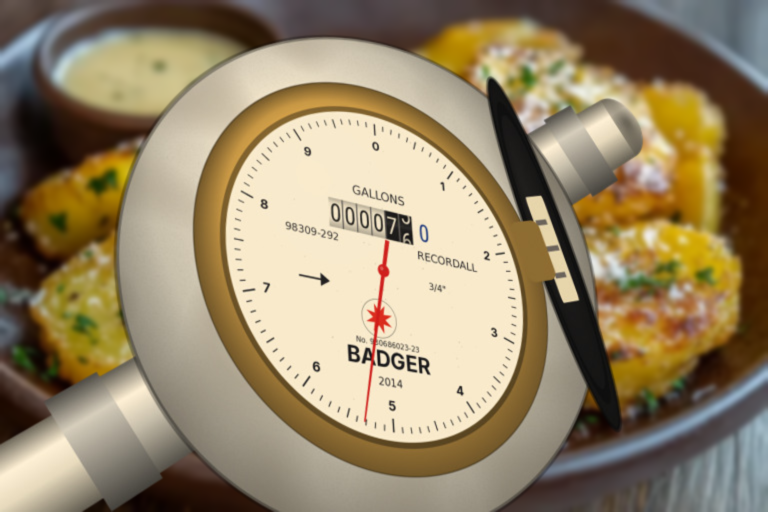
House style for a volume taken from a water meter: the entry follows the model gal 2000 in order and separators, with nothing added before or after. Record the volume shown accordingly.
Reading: gal 755.3
